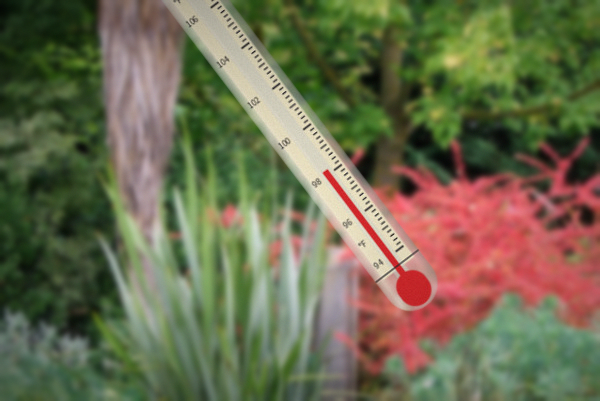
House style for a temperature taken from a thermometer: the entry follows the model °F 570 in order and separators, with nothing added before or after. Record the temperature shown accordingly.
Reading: °F 98.2
